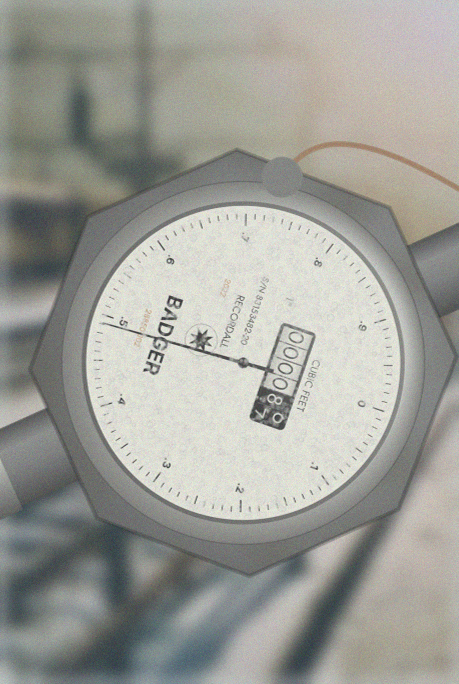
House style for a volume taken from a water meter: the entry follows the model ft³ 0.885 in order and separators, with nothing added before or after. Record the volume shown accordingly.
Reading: ft³ 86.49
